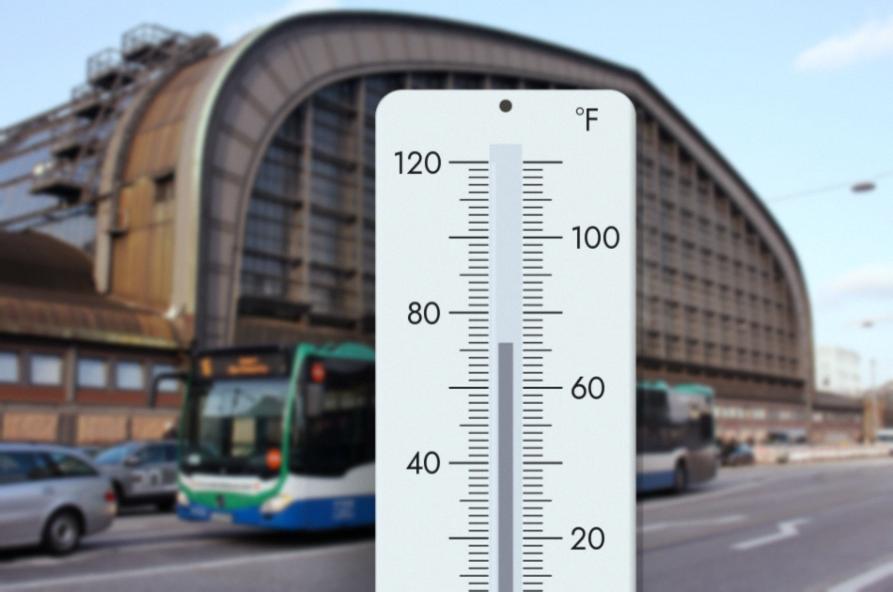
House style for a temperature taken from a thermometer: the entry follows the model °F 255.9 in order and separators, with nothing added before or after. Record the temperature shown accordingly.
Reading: °F 72
